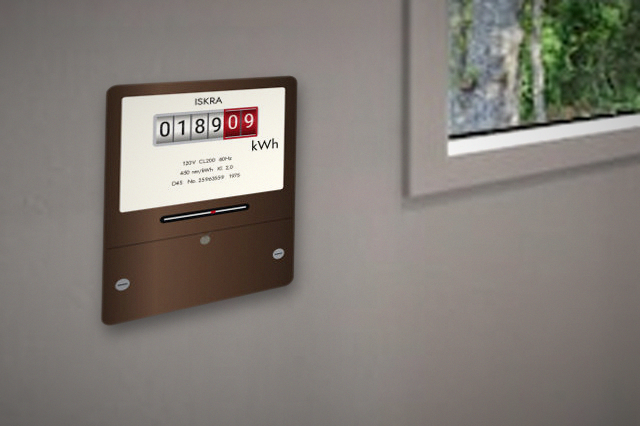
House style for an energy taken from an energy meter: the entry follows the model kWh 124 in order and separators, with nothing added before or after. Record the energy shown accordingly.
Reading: kWh 189.09
